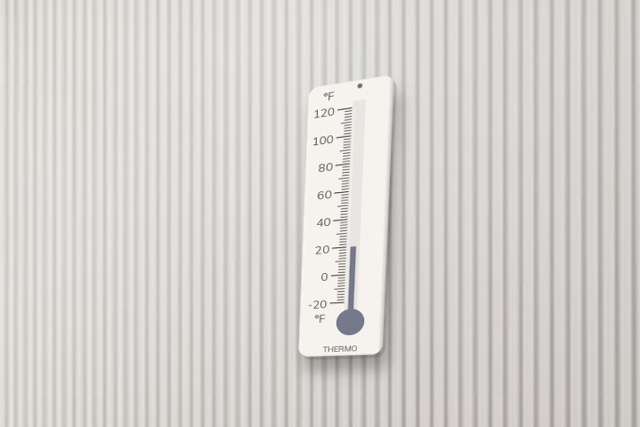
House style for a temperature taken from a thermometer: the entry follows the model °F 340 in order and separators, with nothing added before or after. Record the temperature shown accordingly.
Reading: °F 20
